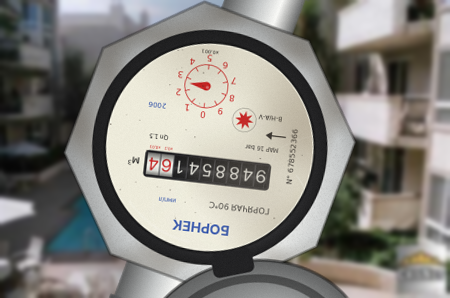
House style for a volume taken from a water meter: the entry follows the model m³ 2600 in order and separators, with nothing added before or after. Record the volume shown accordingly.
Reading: m³ 9488541.642
